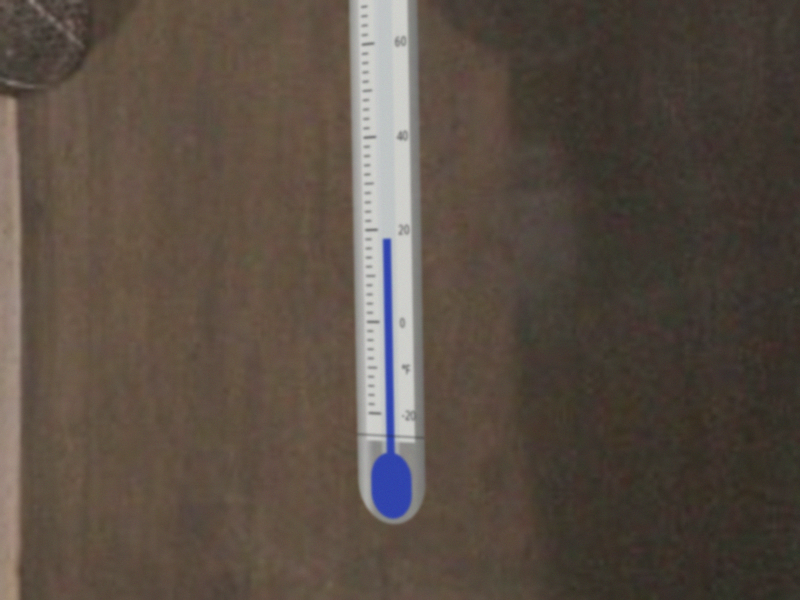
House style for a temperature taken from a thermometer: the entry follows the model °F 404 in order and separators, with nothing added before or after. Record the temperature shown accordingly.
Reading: °F 18
